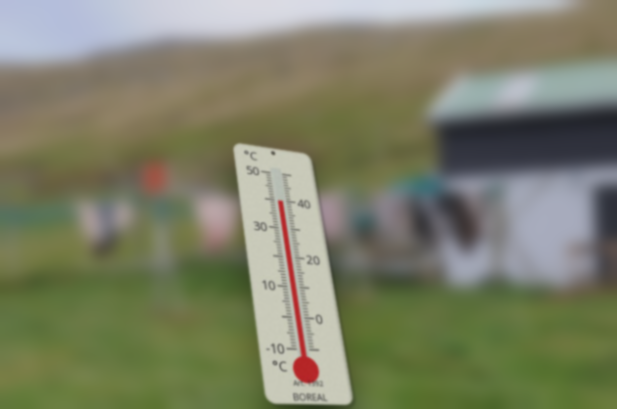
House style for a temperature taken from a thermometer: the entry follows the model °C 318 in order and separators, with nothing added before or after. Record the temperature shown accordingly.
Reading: °C 40
